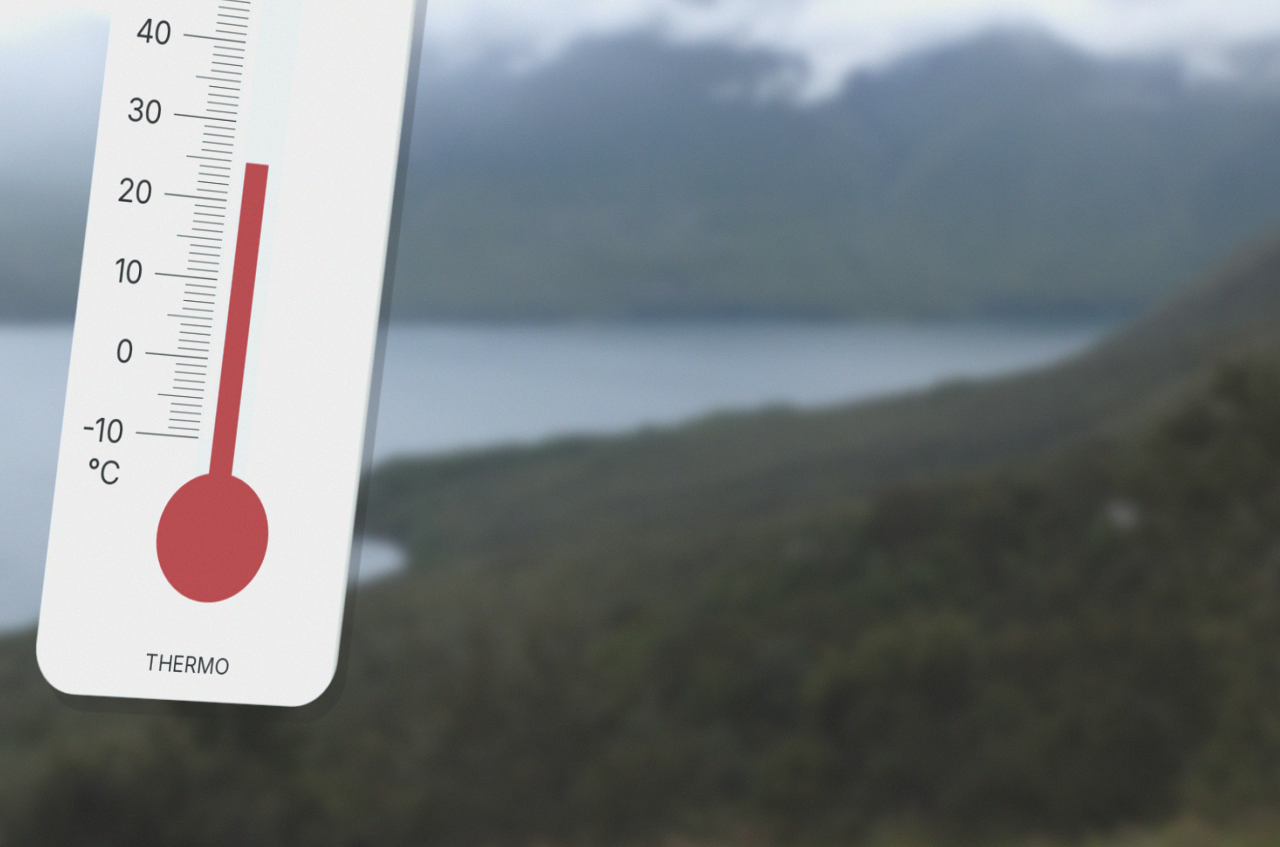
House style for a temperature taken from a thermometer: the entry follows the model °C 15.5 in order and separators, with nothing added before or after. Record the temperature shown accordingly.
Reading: °C 25
